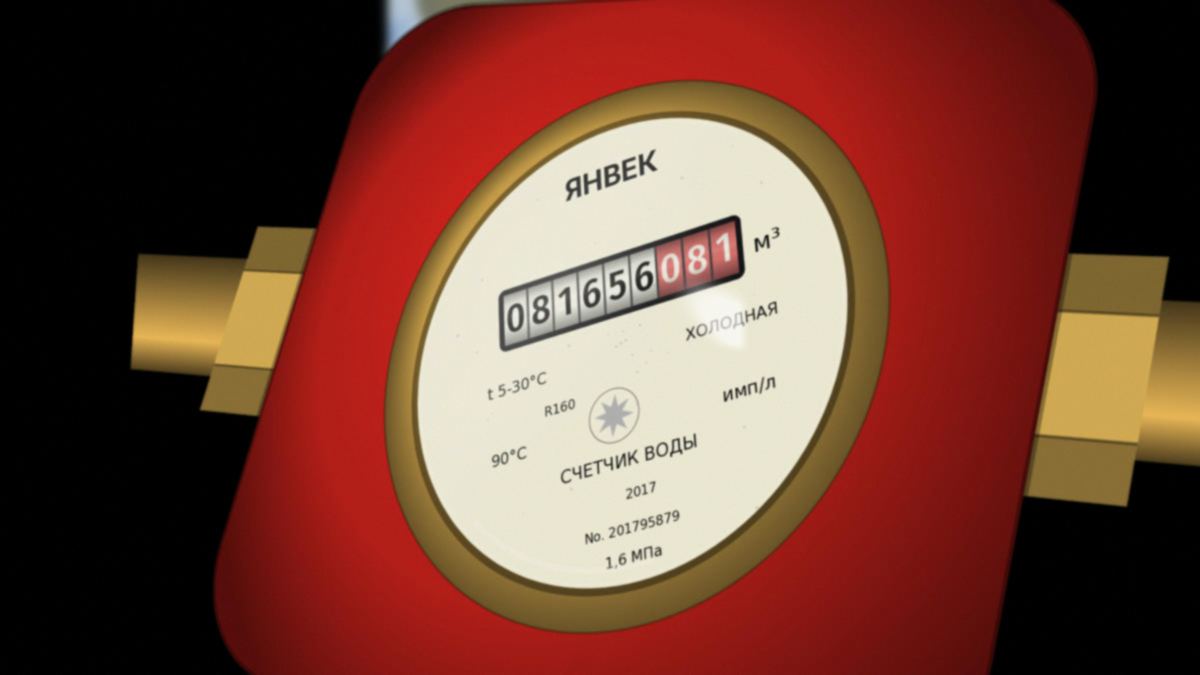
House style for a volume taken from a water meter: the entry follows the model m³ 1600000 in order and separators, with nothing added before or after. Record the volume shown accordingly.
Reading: m³ 81656.081
